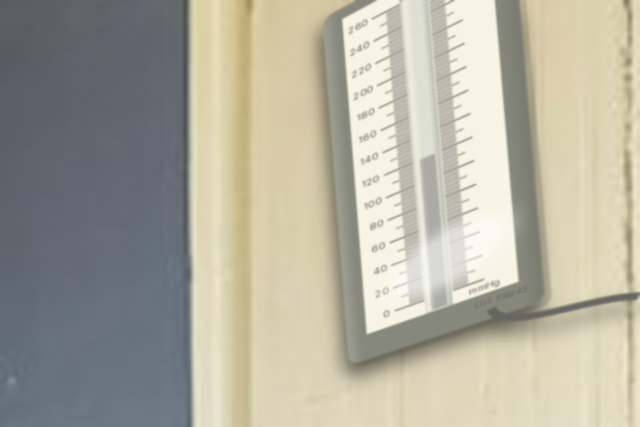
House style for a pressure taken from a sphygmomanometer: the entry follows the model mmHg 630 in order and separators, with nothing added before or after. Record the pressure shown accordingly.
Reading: mmHg 120
